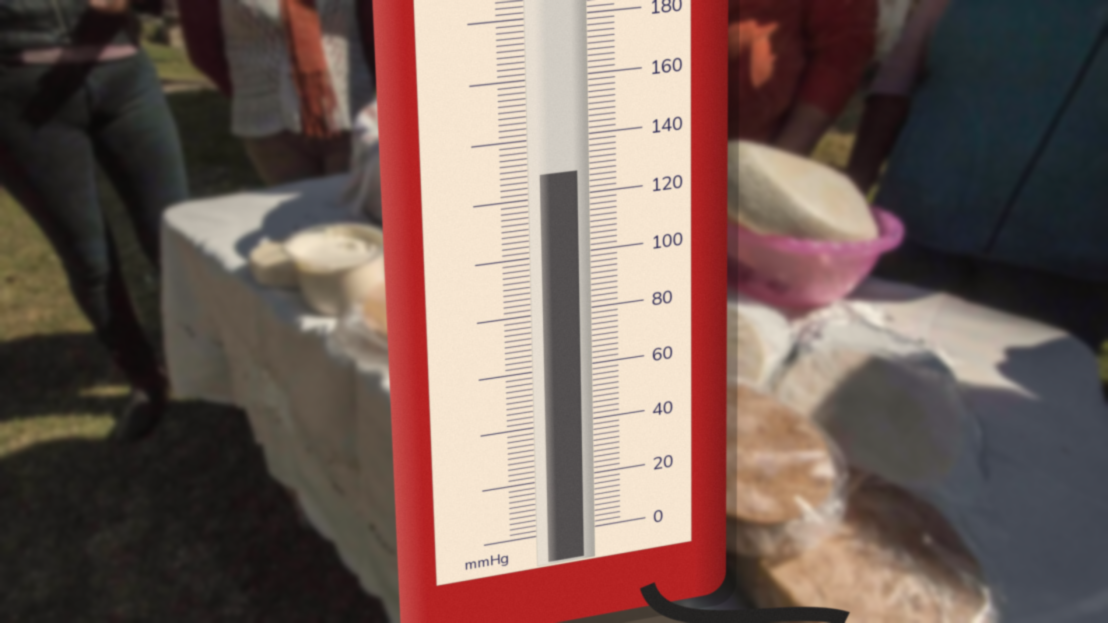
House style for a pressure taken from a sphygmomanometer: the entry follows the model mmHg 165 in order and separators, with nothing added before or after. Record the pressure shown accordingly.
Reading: mmHg 128
